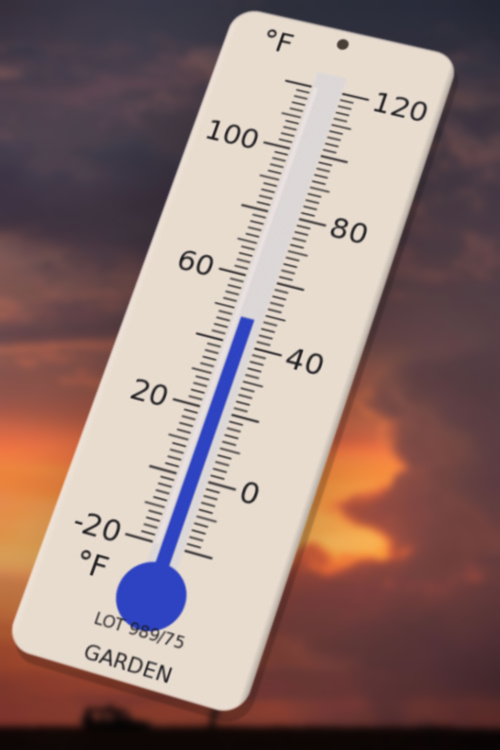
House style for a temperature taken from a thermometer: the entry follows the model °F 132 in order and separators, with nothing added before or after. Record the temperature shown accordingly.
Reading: °F 48
